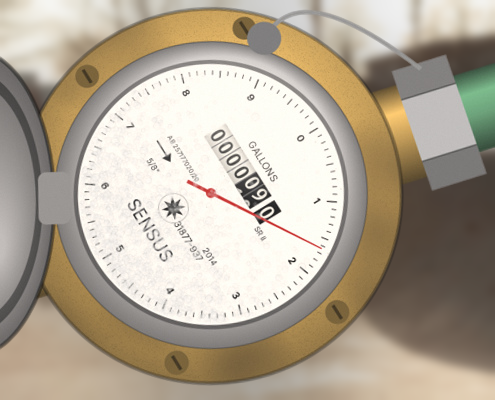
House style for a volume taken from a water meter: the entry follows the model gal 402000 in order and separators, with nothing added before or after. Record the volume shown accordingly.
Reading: gal 91.6
